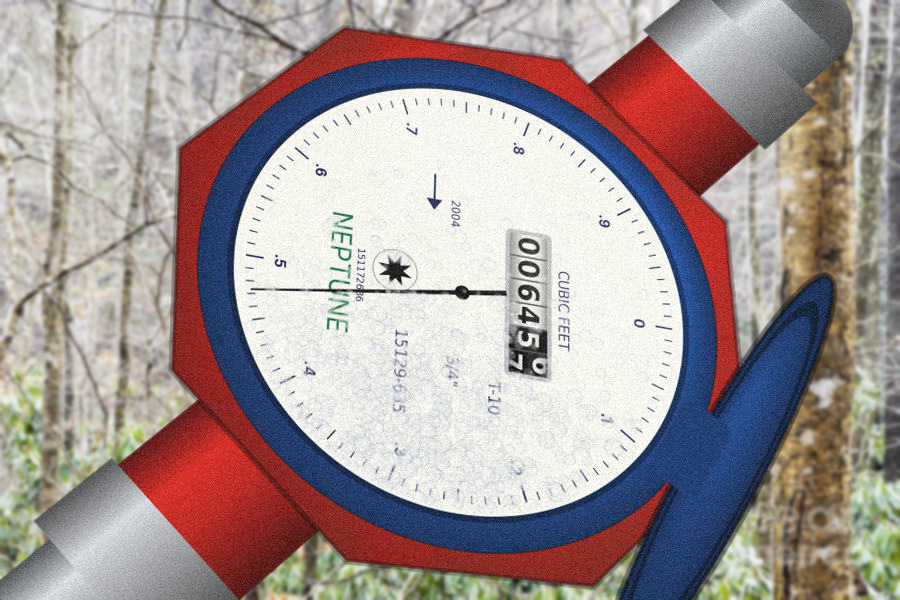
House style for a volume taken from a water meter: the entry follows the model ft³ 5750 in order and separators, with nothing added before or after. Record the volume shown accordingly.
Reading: ft³ 6456.47
